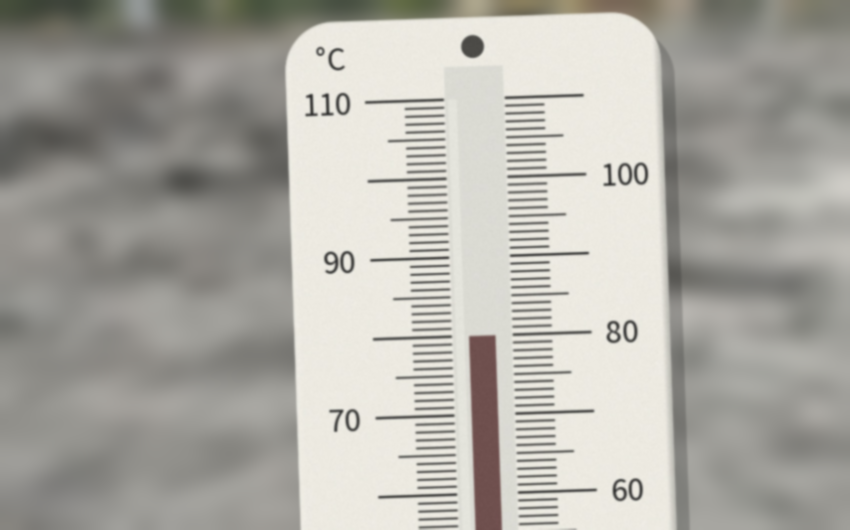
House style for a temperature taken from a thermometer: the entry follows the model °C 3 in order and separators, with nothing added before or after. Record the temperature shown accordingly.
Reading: °C 80
